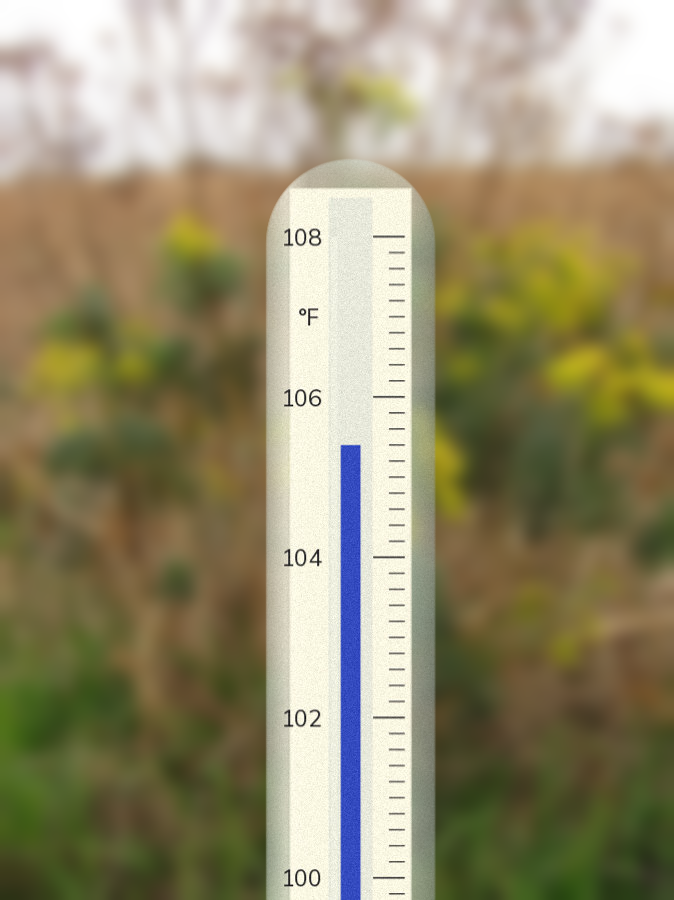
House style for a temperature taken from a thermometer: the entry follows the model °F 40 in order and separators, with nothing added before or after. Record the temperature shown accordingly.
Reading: °F 105.4
